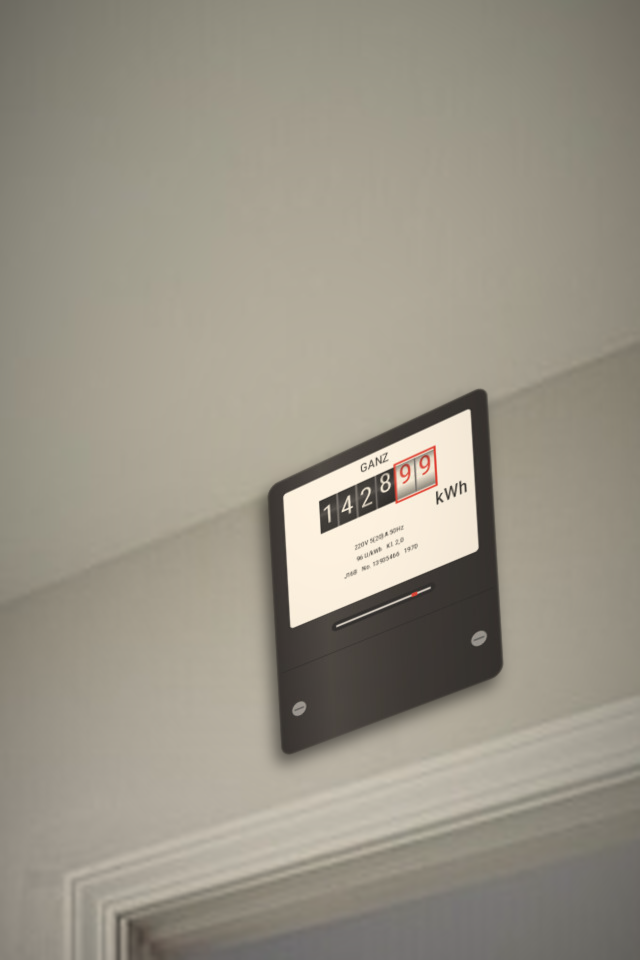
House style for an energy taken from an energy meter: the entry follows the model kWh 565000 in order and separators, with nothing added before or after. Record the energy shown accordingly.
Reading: kWh 1428.99
